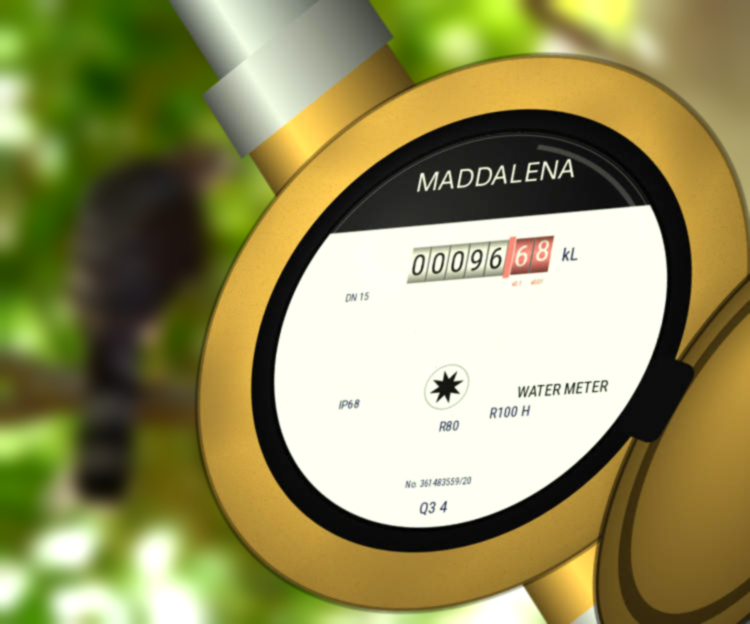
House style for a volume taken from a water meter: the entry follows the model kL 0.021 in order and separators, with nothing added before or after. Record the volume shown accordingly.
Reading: kL 96.68
